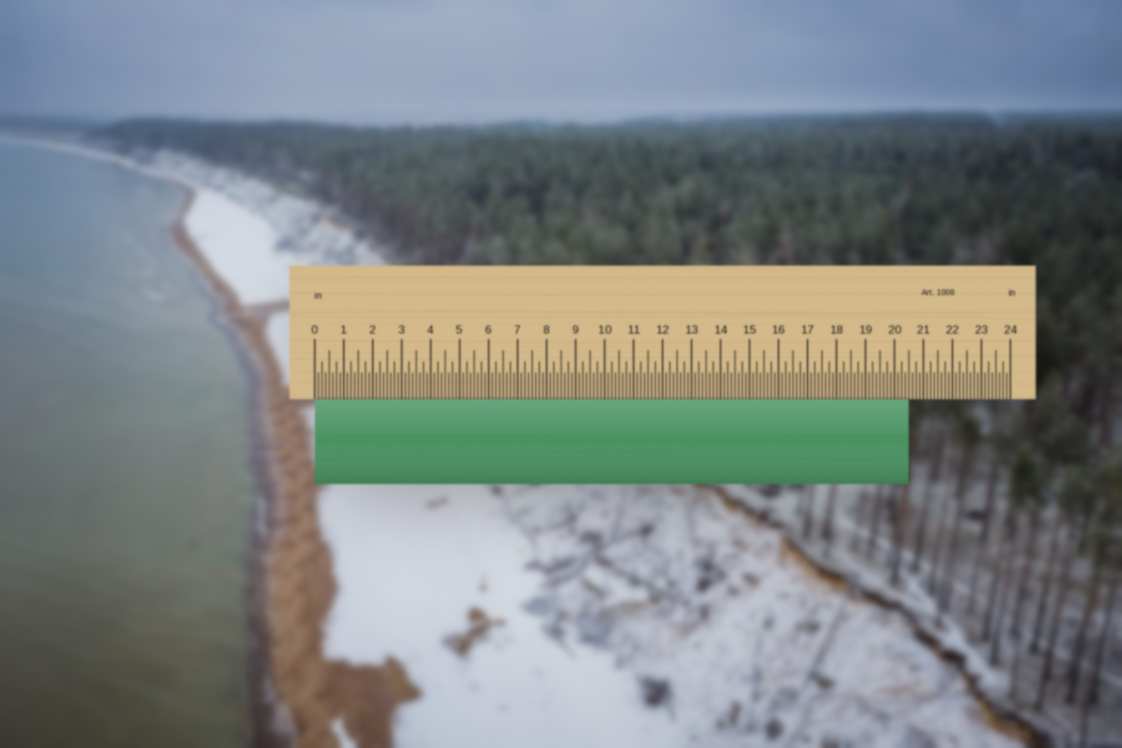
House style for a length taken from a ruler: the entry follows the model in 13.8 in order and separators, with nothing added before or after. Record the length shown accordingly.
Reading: in 20.5
